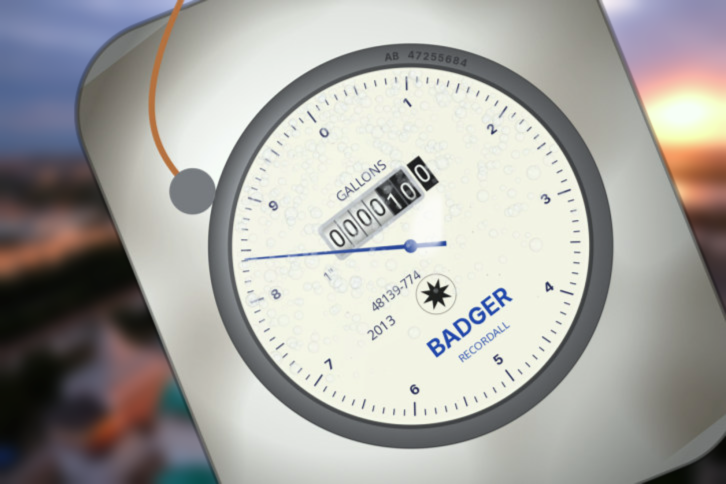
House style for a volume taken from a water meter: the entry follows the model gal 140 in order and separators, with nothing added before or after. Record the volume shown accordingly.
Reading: gal 98.4
